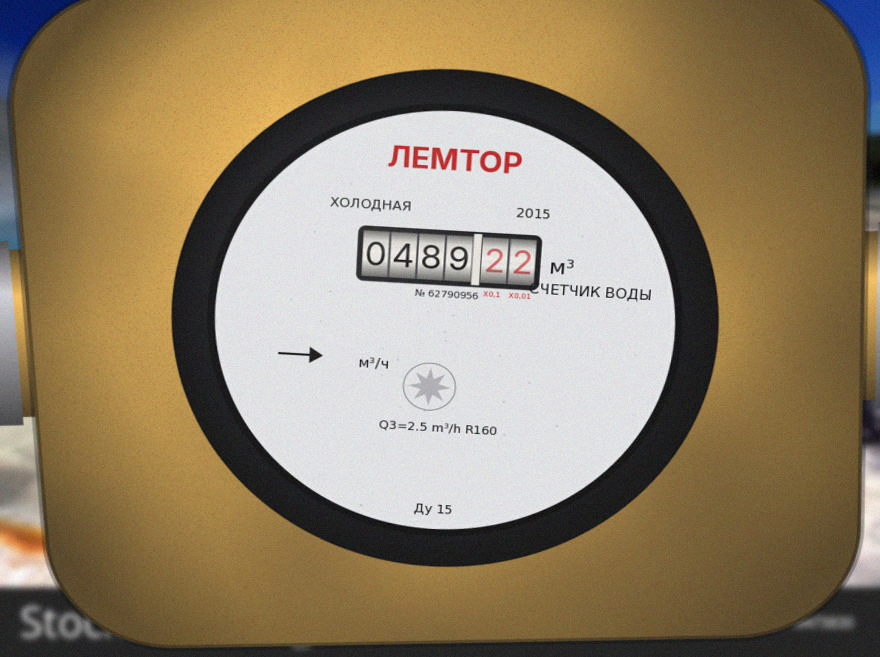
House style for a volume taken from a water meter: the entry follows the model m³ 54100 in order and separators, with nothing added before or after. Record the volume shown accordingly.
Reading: m³ 489.22
